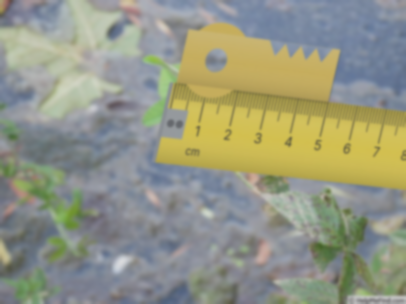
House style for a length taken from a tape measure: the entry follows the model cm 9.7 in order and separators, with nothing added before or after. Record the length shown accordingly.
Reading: cm 5
